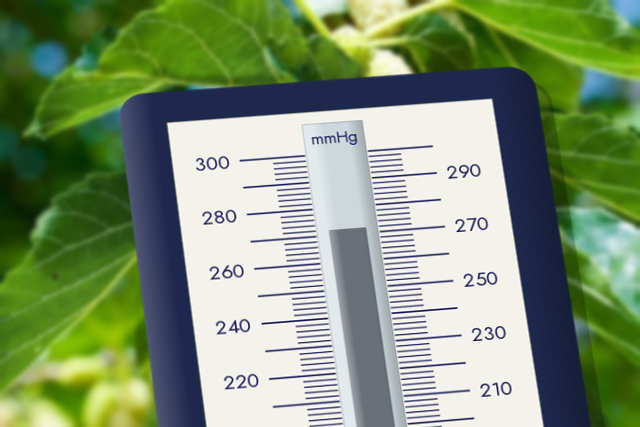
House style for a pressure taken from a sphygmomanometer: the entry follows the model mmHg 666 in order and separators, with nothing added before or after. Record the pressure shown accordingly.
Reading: mmHg 272
